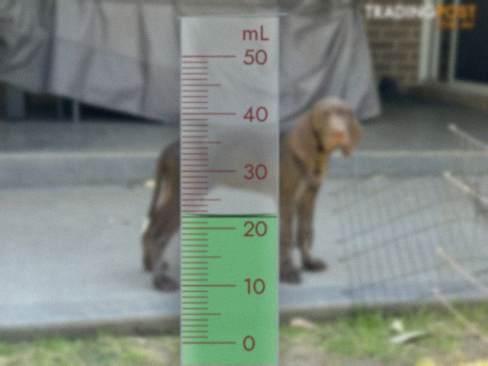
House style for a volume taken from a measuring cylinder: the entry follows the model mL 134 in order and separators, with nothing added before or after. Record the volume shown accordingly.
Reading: mL 22
